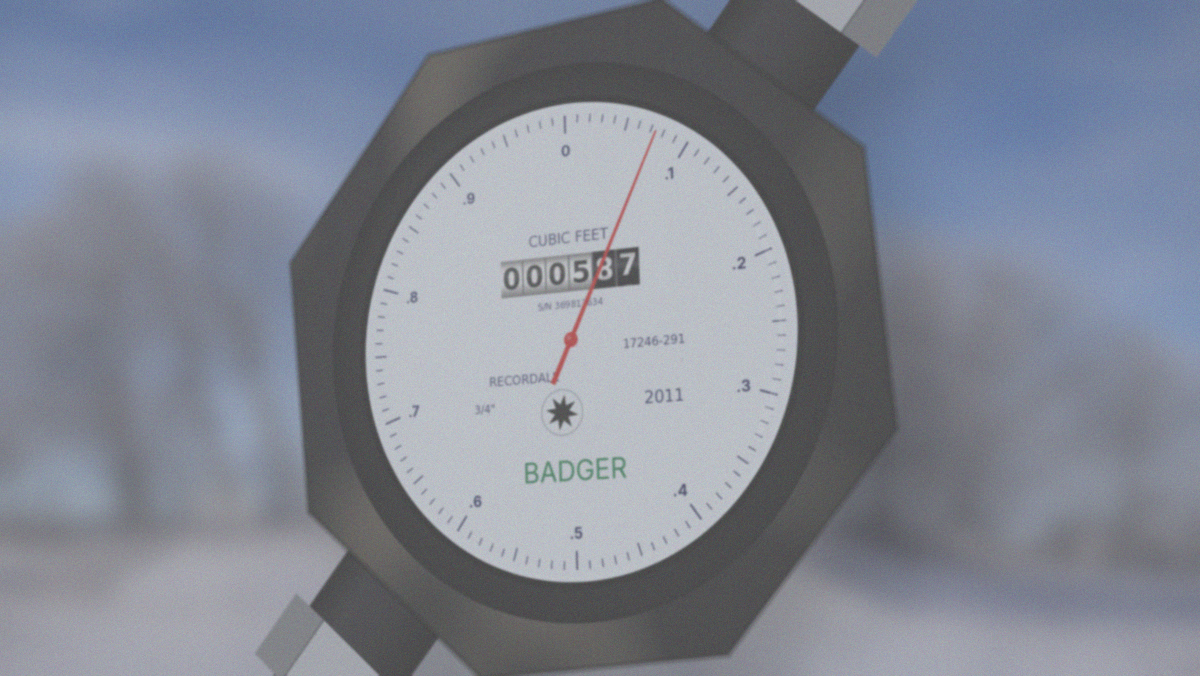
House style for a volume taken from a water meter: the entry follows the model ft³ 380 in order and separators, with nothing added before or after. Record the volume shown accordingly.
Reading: ft³ 587.07
